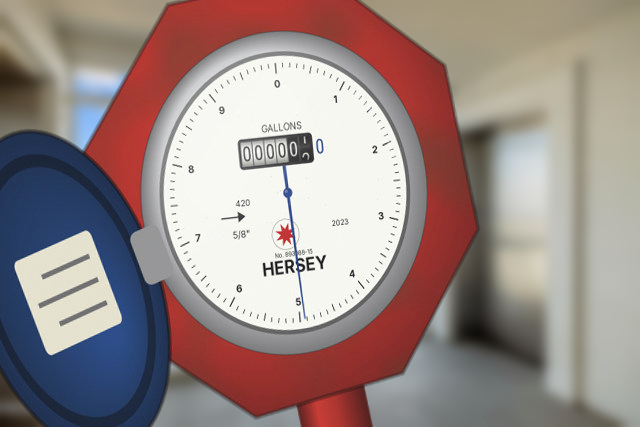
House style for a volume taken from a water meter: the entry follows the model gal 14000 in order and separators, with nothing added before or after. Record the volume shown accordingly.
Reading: gal 14.9
